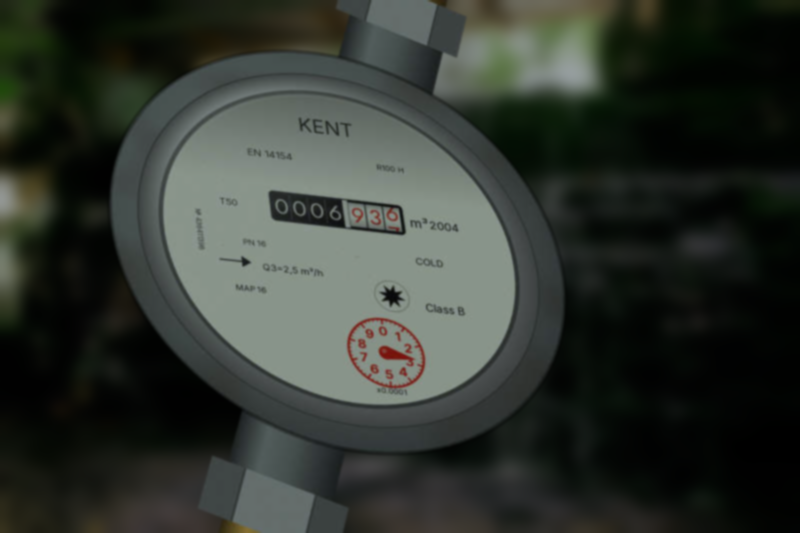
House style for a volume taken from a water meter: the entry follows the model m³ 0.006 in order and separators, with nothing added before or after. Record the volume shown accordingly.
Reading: m³ 6.9362
